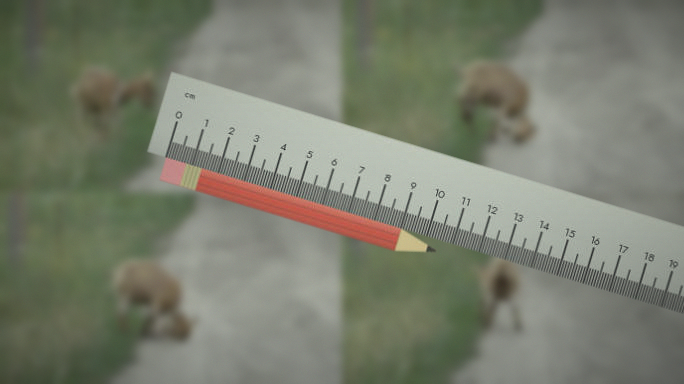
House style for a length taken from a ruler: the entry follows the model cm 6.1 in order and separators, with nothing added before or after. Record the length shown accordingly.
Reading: cm 10.5
